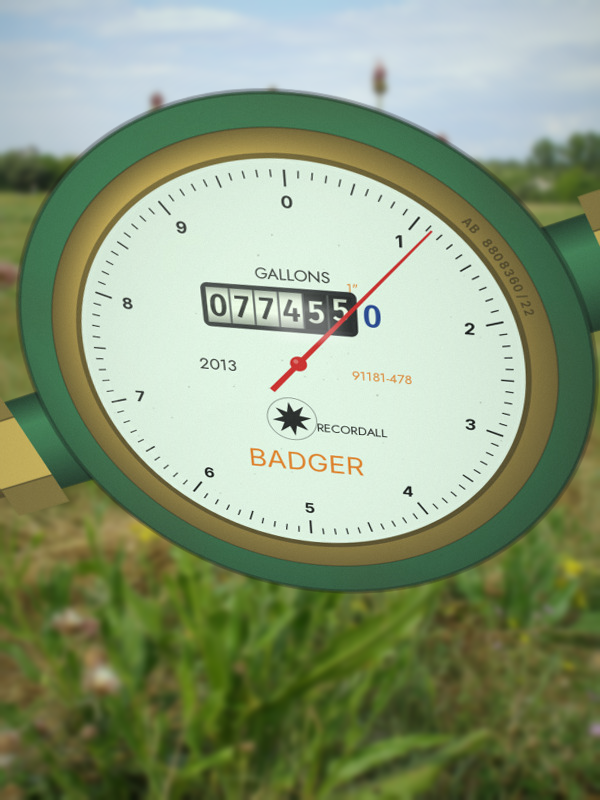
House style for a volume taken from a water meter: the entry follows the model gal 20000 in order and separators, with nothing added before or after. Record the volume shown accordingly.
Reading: gal 774551.1
